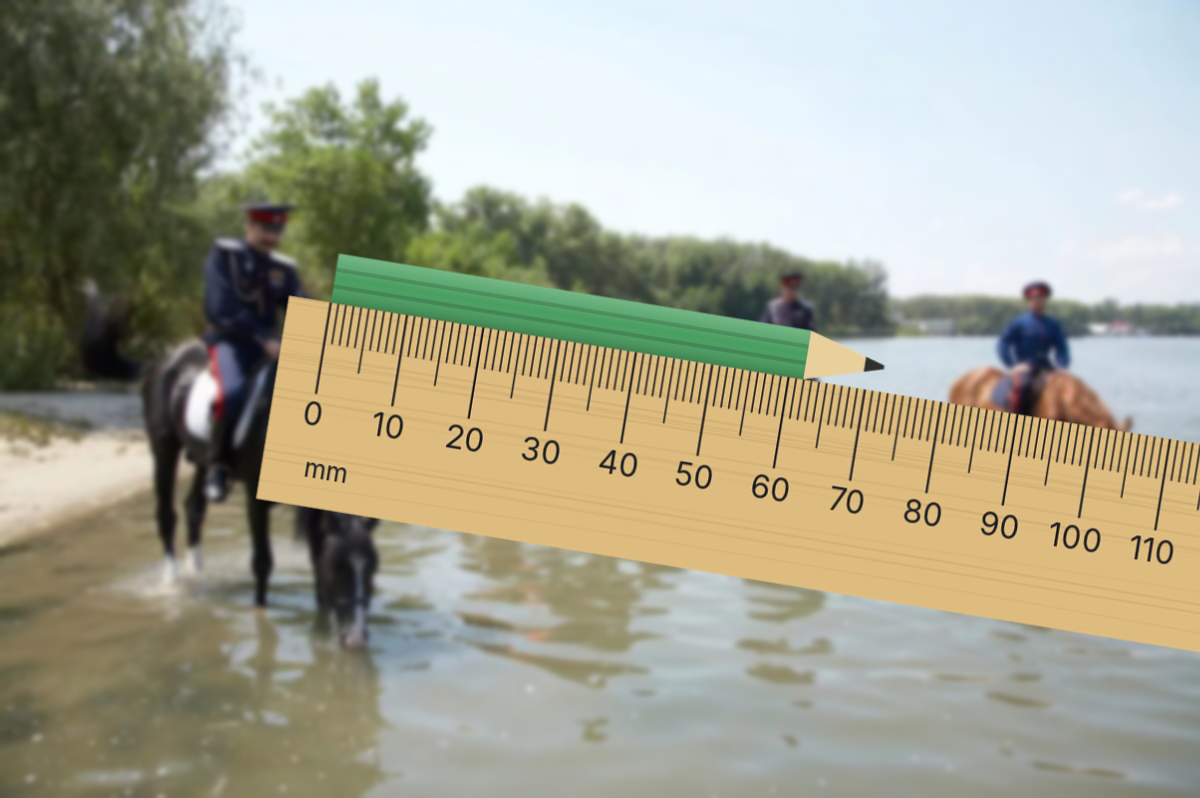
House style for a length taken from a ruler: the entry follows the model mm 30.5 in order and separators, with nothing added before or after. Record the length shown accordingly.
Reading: mm 72
